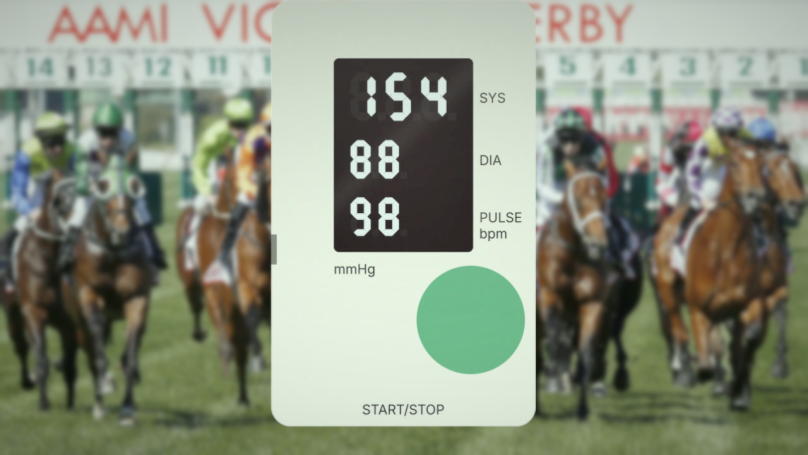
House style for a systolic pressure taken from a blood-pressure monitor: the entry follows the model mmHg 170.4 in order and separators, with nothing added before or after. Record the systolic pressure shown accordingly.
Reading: mmHg 154
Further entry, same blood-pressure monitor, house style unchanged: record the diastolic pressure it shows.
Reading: mmHg 88
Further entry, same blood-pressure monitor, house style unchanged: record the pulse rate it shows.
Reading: bpm 98
